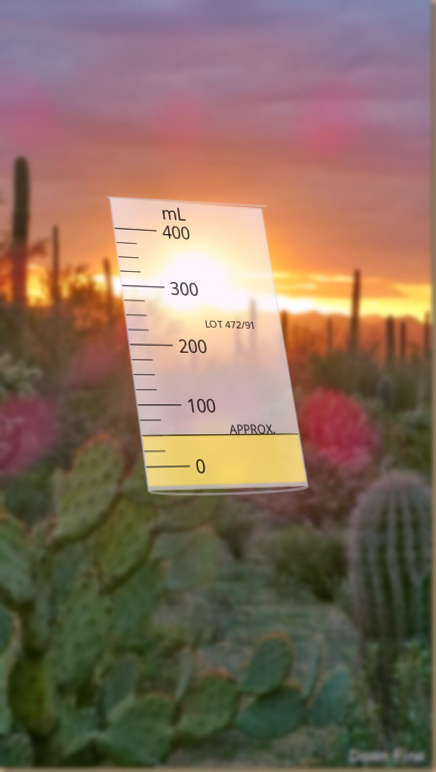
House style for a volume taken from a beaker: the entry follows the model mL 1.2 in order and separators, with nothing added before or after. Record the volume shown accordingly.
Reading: mL 50
